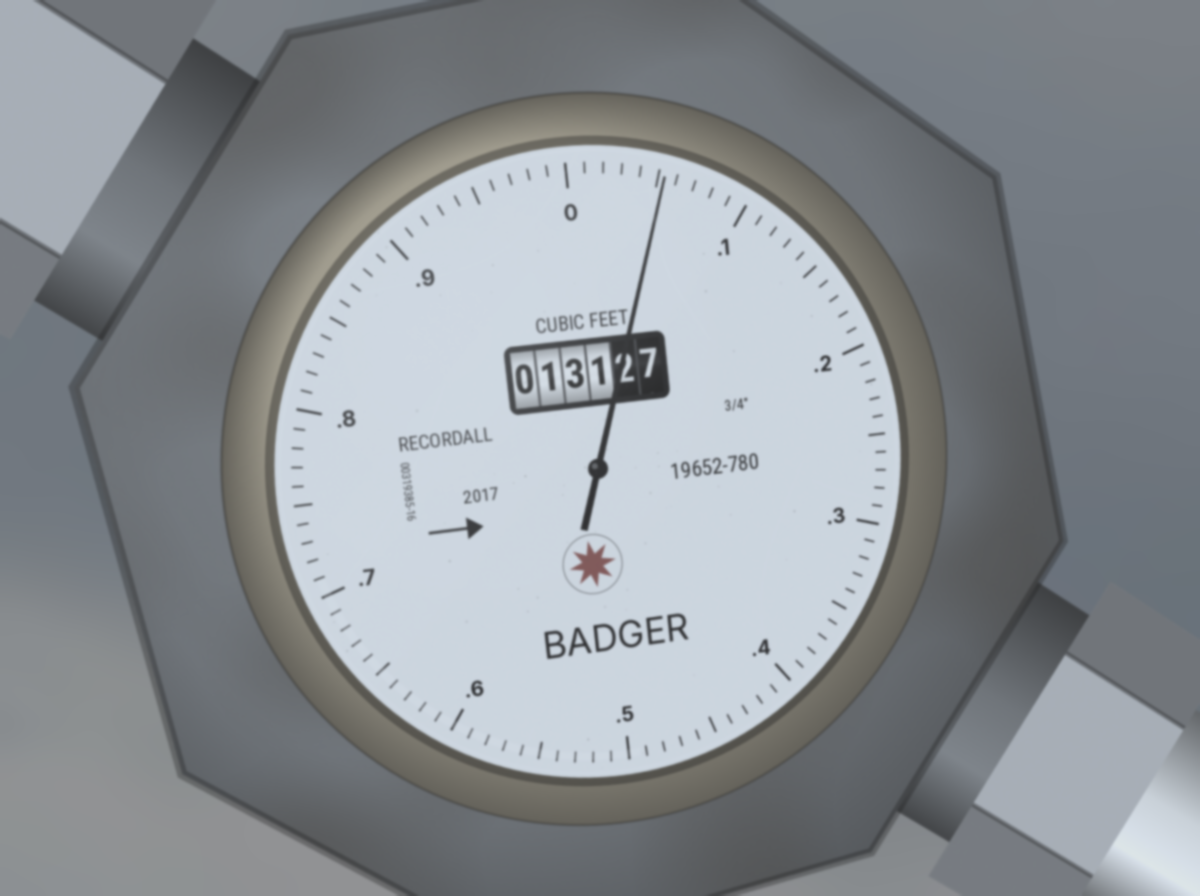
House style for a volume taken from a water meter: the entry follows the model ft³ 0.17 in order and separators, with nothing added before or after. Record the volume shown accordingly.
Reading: ft³ 13127.05
